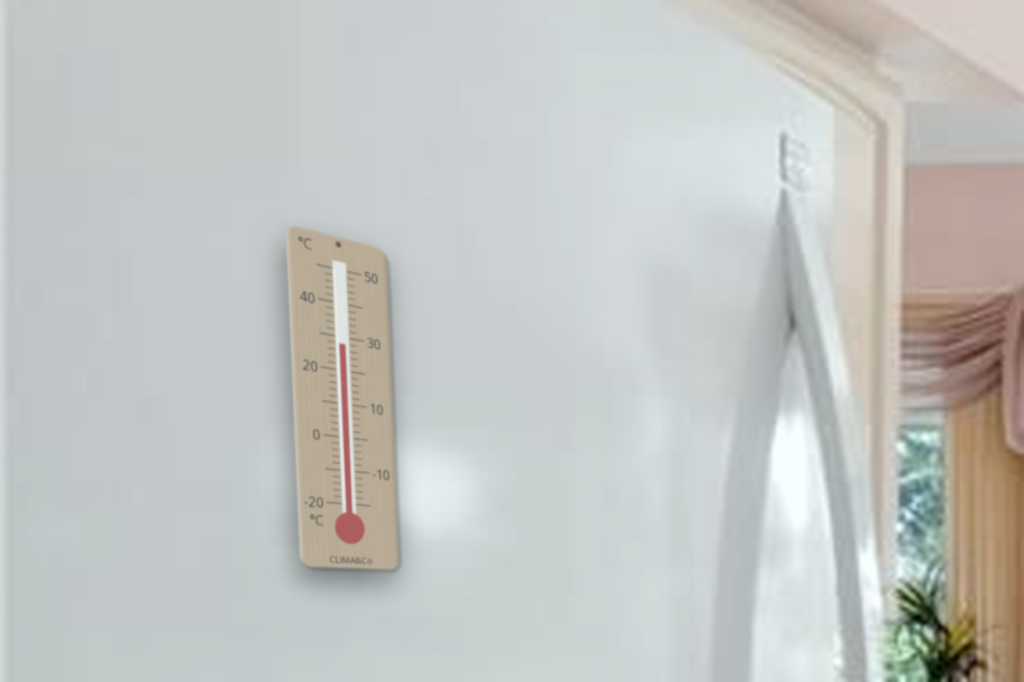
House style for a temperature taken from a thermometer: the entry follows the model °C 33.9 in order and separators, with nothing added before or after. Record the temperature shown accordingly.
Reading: °C 28
